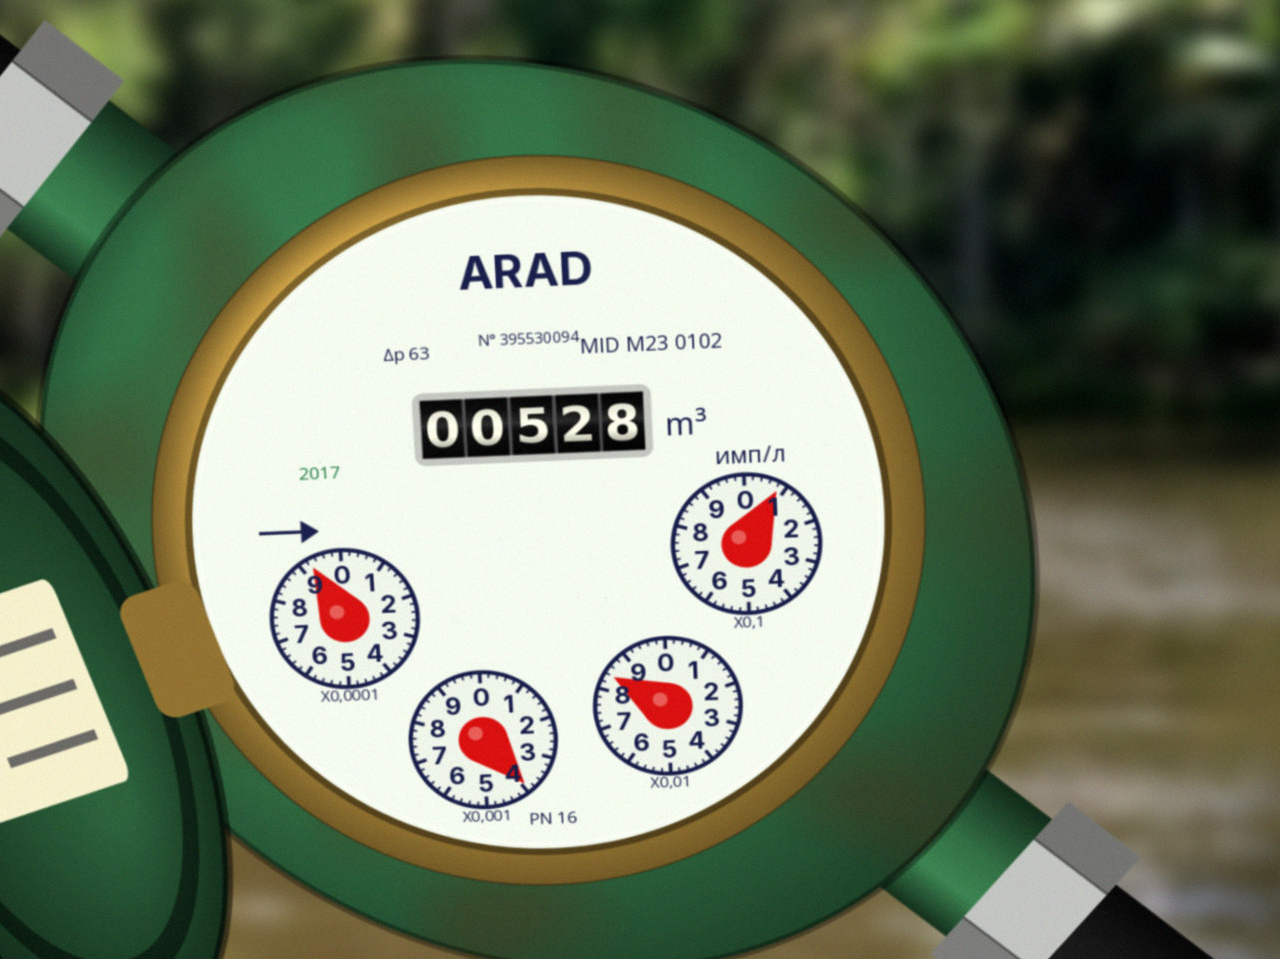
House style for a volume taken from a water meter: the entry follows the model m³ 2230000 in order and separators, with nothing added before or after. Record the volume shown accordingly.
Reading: m³ 528.0839
